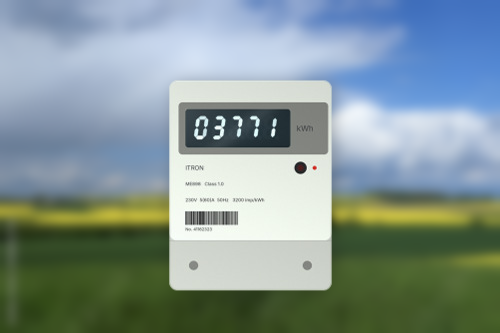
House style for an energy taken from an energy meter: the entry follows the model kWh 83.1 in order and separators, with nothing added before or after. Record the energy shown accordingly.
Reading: kWh 3771
